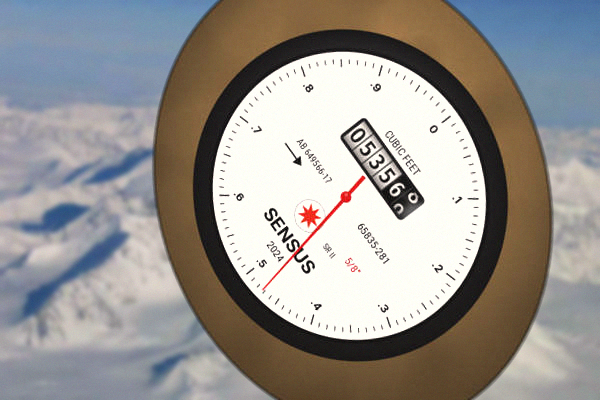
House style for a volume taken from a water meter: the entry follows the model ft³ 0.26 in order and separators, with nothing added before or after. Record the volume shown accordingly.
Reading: ft³ 53568.47
